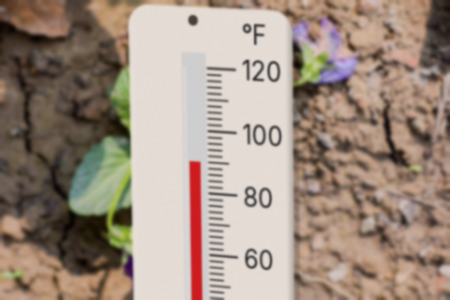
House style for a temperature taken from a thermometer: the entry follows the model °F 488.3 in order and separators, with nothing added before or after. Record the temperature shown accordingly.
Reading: °F 90
